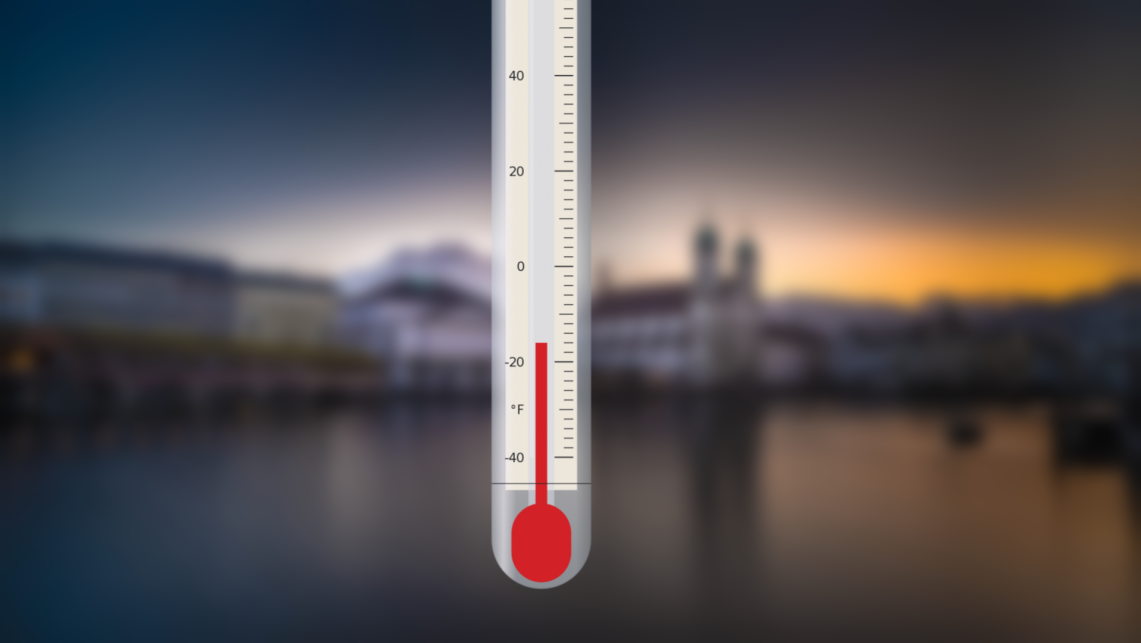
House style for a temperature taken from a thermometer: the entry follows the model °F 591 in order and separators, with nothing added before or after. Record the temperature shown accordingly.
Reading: °F -16
